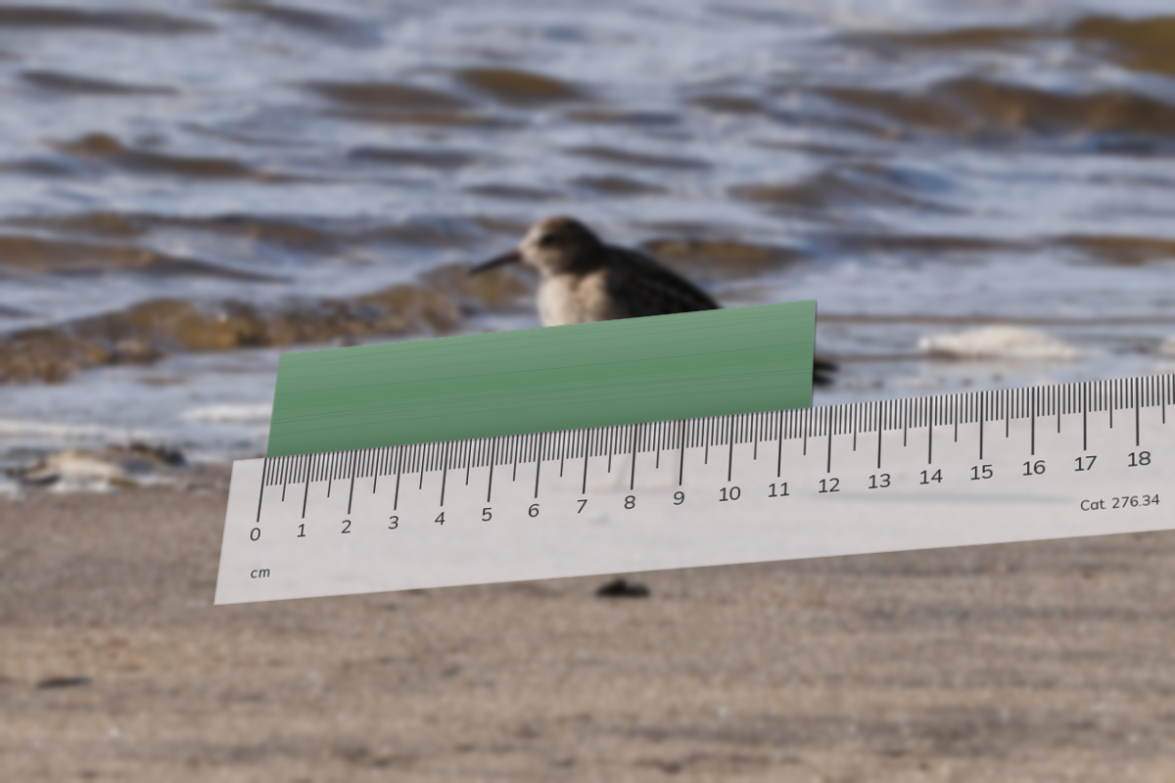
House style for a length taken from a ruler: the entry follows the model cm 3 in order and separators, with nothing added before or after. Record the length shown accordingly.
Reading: cm 11.6
